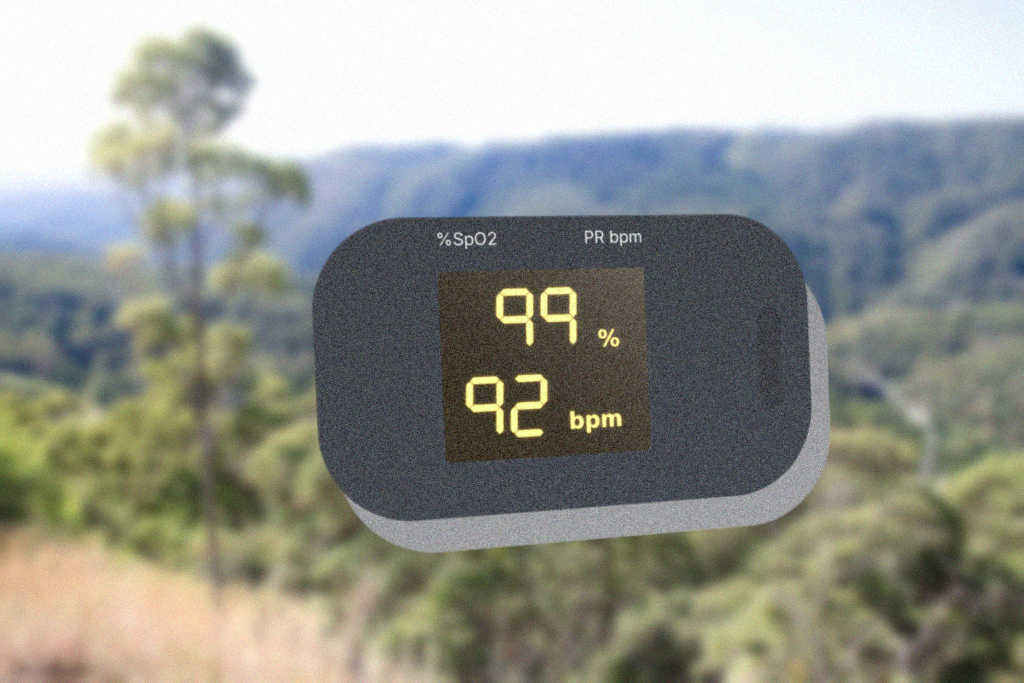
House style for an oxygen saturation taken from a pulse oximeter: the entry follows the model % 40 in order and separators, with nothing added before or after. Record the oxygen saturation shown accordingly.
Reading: % 99
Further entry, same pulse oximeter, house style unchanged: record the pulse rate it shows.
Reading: bpm 92
